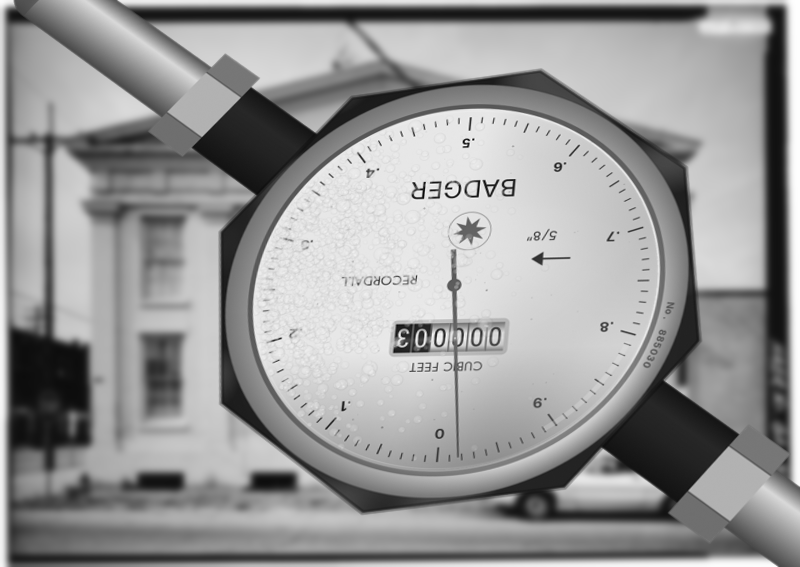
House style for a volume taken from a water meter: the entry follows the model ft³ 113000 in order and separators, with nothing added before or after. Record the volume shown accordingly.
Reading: ft³ 2.98
